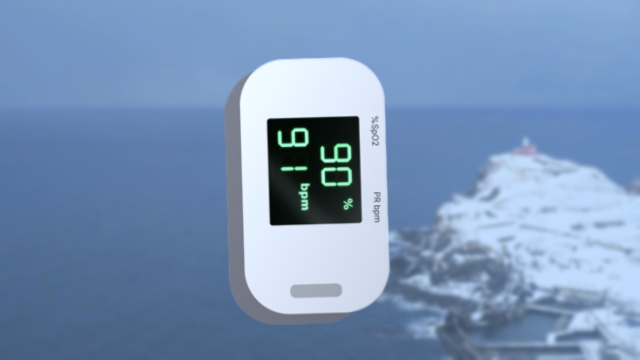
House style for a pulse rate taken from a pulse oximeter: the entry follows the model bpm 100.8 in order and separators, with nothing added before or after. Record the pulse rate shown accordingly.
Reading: bpm 91
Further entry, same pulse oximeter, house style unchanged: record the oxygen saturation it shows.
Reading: % 90
